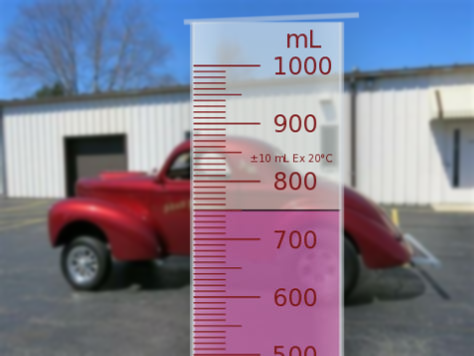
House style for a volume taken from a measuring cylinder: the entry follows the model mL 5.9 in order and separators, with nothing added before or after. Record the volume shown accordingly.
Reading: mL 750
